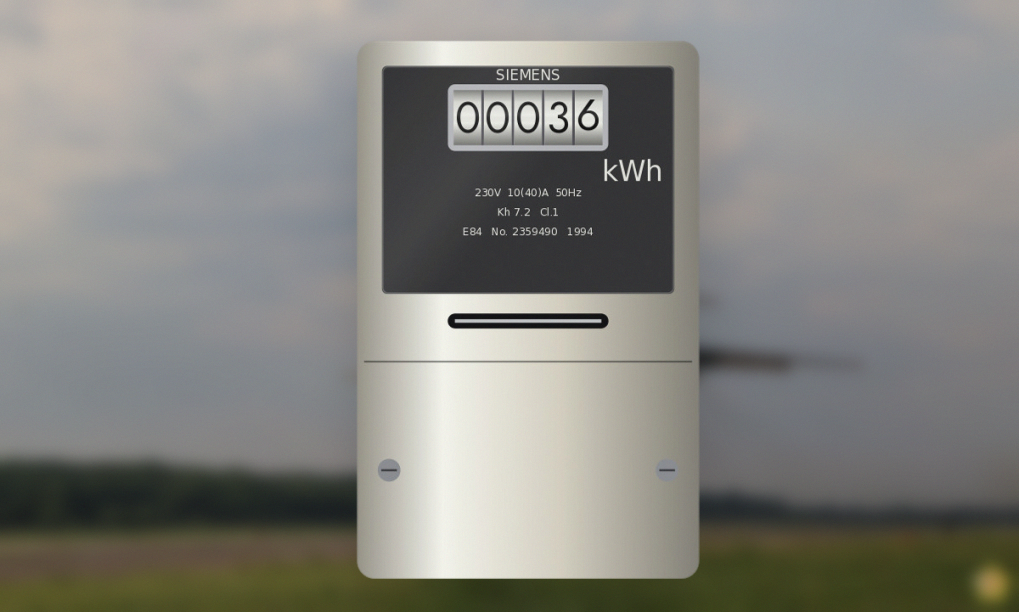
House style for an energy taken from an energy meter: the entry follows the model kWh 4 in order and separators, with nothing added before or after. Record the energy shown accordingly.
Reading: kWh 36
